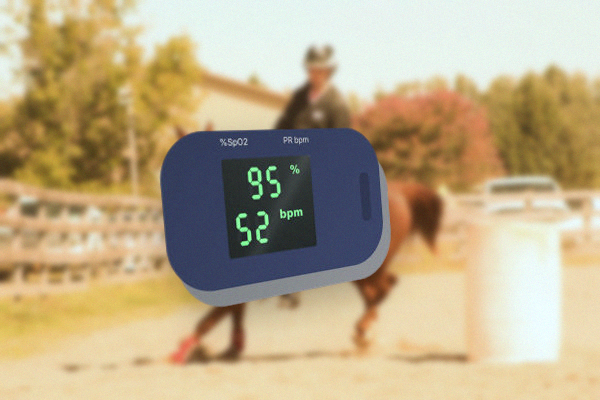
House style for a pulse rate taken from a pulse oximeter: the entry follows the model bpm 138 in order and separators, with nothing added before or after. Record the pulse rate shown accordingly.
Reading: bpm 52
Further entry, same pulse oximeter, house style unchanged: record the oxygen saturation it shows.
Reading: % 95
